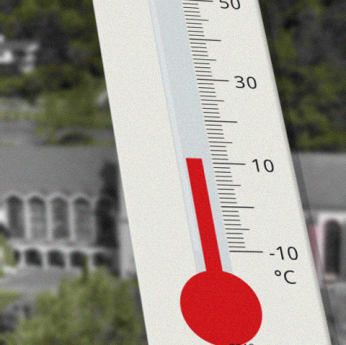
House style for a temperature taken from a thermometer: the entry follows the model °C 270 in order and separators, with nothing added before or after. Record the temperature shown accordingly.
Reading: °C 11
